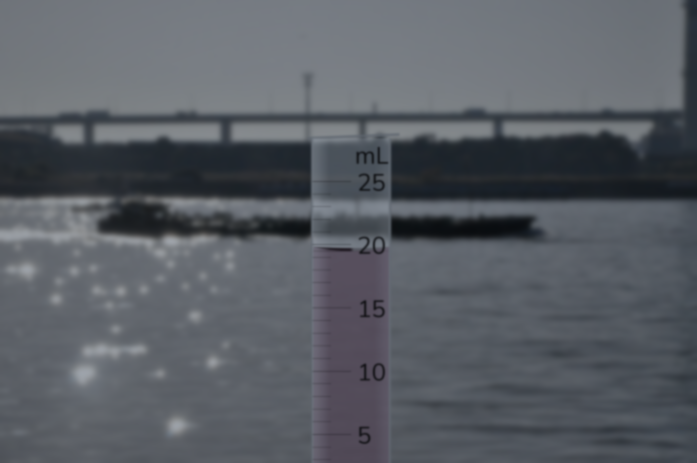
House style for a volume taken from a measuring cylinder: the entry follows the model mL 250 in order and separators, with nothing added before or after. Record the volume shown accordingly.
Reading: mL 19.5
